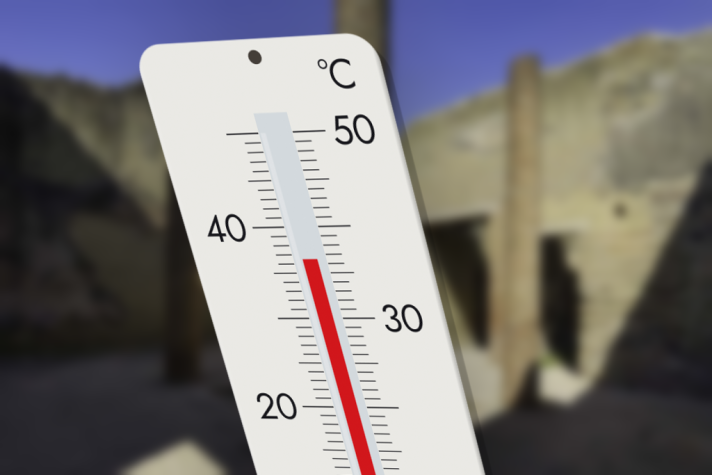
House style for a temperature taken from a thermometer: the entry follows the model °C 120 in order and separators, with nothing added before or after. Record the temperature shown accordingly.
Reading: °C 36.5
